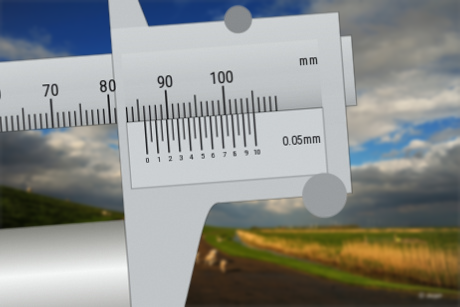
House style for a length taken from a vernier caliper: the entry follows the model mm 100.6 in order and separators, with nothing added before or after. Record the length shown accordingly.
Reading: mm 86.0
